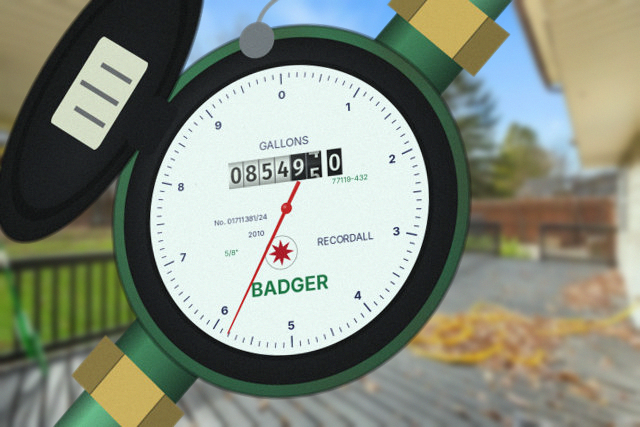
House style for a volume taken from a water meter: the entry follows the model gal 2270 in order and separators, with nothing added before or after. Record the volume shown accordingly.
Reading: gal 854945.8
